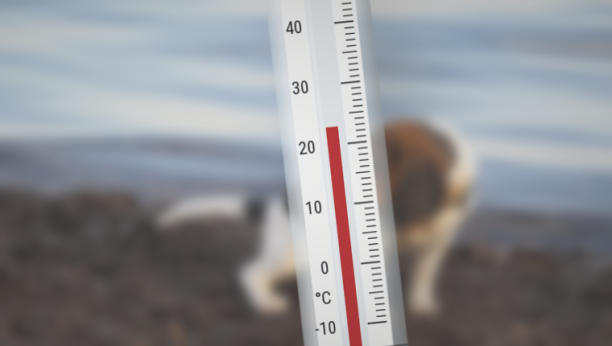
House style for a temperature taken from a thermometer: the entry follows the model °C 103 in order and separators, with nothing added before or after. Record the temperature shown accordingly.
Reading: °C 23
